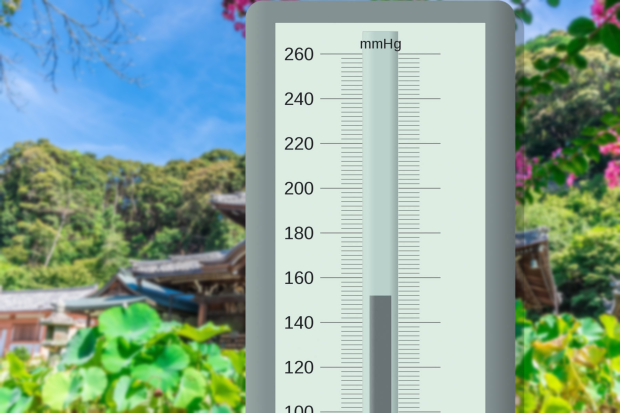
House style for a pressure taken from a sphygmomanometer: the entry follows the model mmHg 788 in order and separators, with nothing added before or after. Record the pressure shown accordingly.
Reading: mmHg 152
